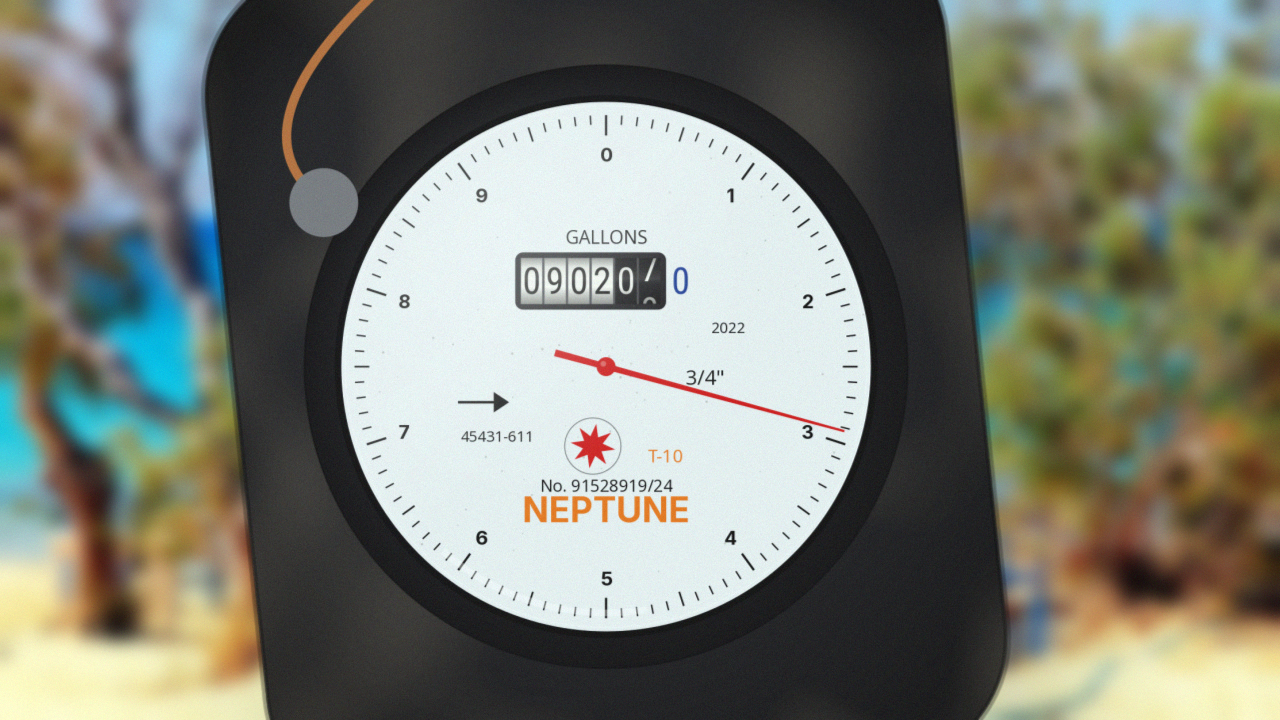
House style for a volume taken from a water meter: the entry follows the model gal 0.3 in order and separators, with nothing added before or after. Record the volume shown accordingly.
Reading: gal 902072.9
